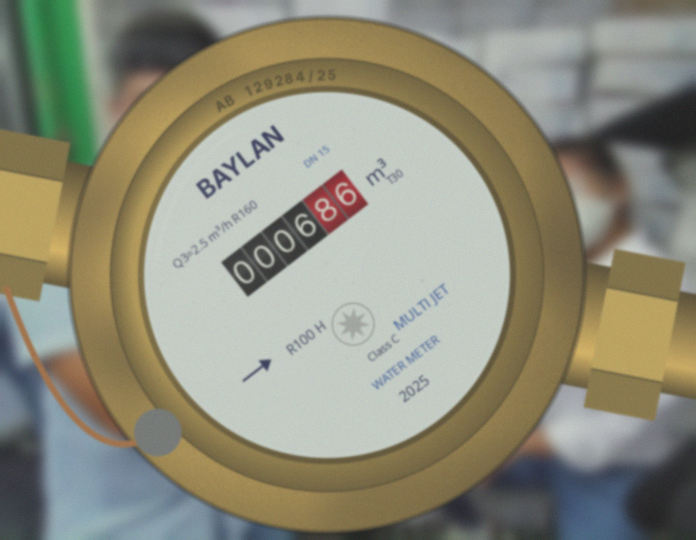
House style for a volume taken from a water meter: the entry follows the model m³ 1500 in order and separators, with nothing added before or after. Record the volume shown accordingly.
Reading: m³ 6.86
